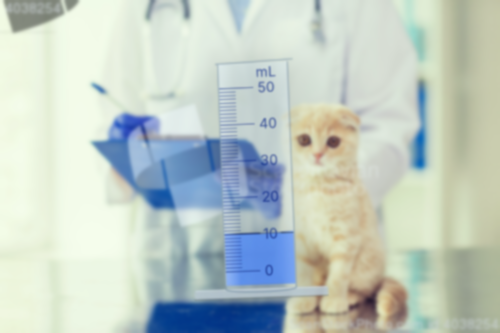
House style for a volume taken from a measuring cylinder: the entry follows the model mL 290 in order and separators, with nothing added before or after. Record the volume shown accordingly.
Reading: mL 10
